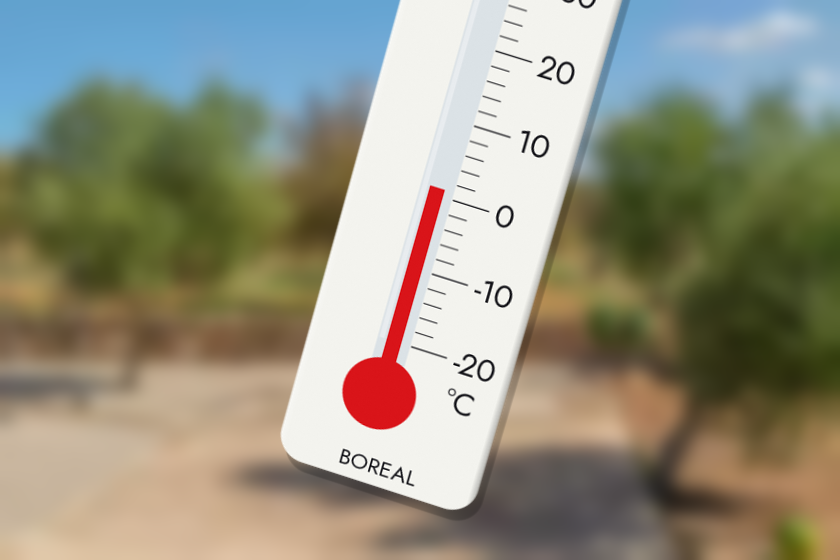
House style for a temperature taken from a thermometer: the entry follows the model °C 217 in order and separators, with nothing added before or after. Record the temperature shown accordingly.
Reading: °C 1
